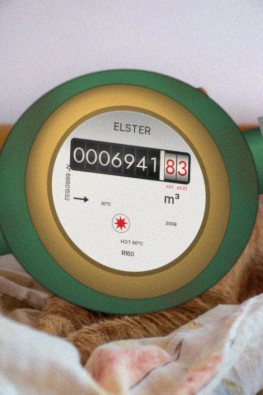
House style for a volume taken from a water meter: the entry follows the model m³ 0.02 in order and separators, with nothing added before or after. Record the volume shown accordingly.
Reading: m³ 6941.83
